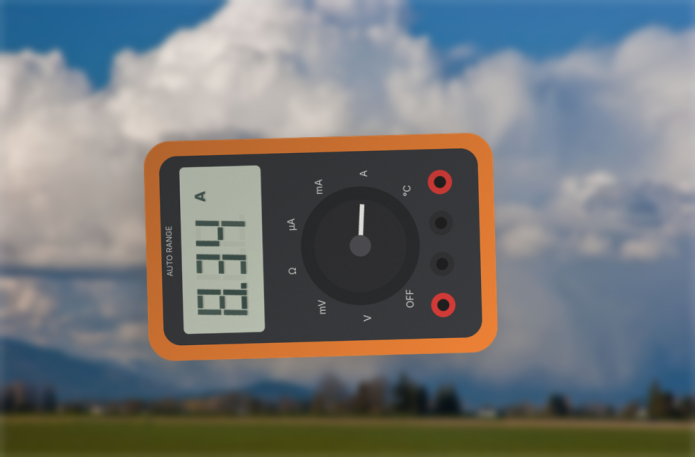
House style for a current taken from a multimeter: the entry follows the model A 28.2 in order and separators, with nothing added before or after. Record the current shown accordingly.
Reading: A 8.34
